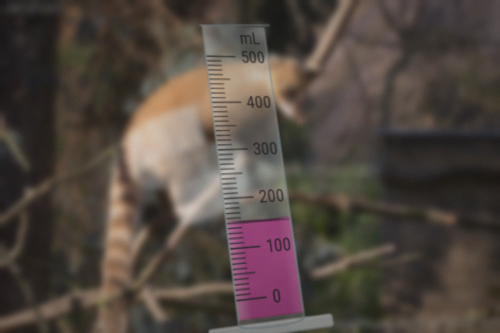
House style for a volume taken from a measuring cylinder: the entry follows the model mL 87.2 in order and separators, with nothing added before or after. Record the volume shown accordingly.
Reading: mL 150
